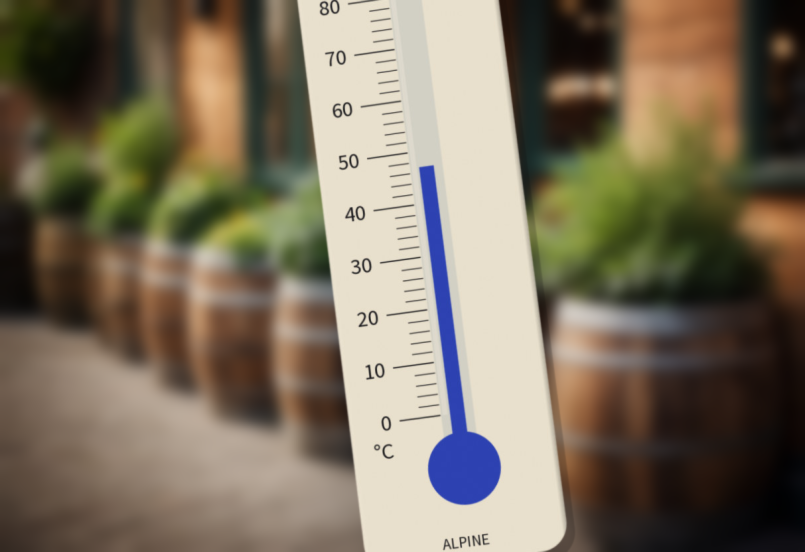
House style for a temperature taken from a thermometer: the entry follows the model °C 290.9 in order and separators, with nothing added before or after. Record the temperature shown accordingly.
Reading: °C 47
